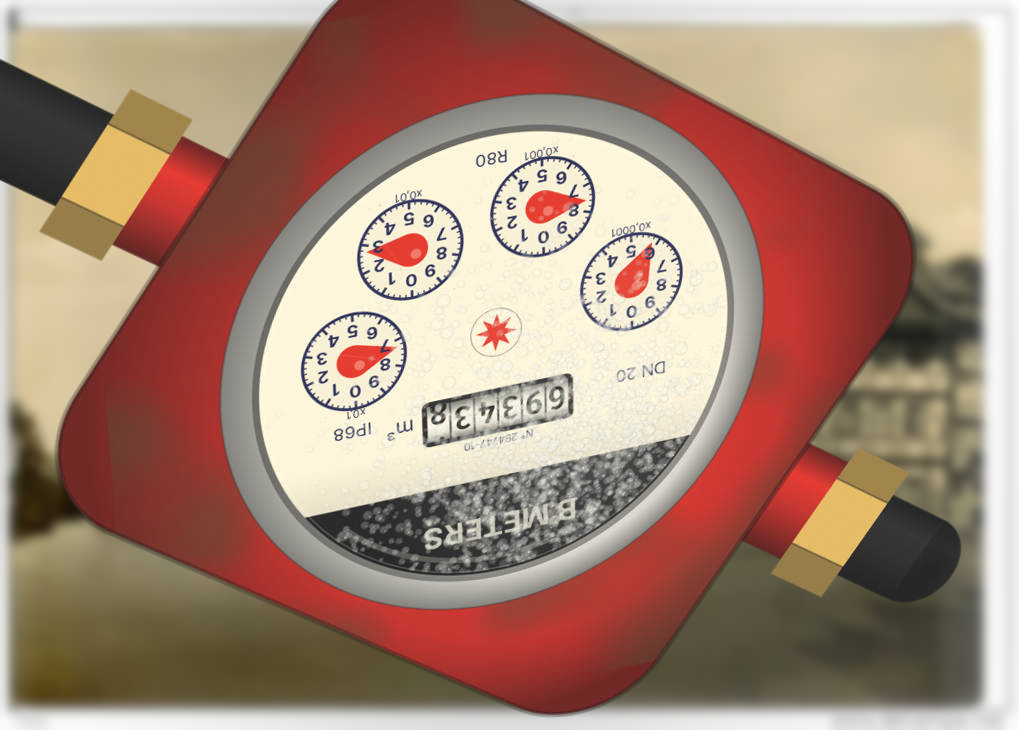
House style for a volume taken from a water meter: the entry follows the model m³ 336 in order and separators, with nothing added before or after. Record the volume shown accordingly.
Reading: m³ 693437.7275
